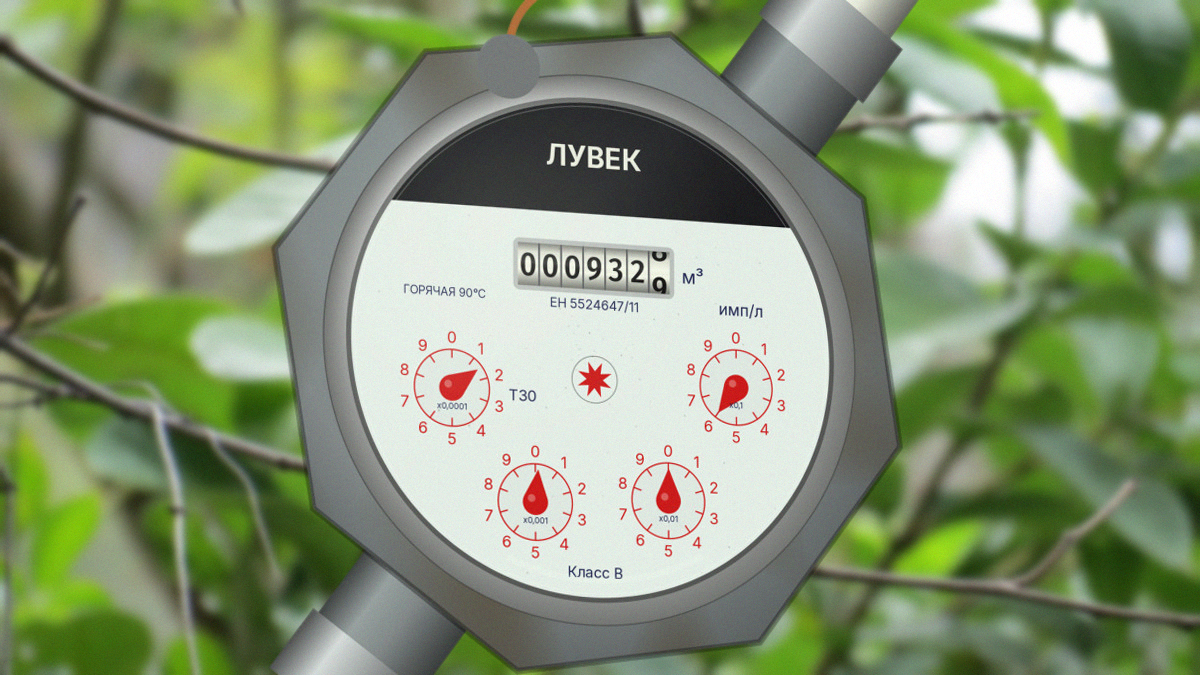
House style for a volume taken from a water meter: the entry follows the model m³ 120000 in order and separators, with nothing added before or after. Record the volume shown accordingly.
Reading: m³ 9328.6001
